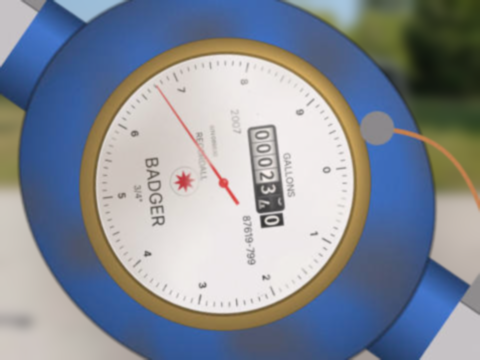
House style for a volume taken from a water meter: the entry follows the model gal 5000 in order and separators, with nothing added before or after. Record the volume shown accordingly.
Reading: gal 2336.7
